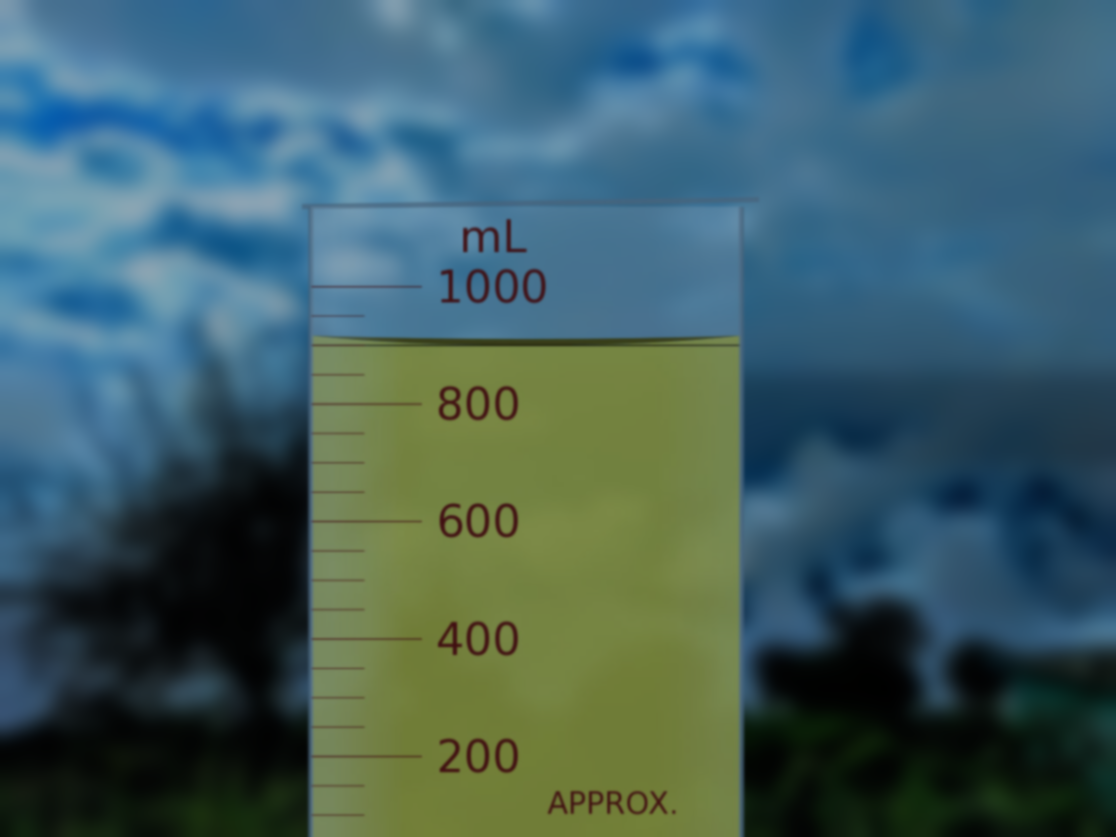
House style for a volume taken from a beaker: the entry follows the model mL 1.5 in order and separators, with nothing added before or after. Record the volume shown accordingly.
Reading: mL 900
